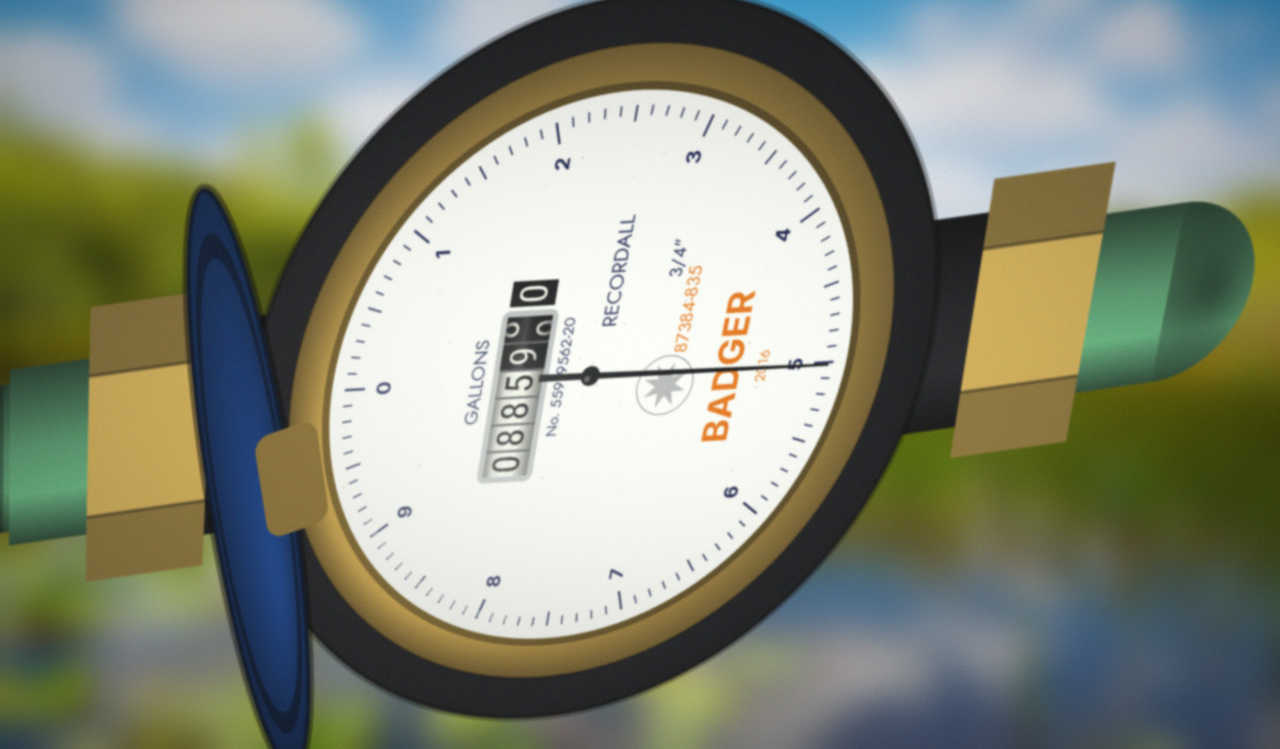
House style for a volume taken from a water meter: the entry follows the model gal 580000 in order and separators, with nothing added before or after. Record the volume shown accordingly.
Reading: gal 885985.0
